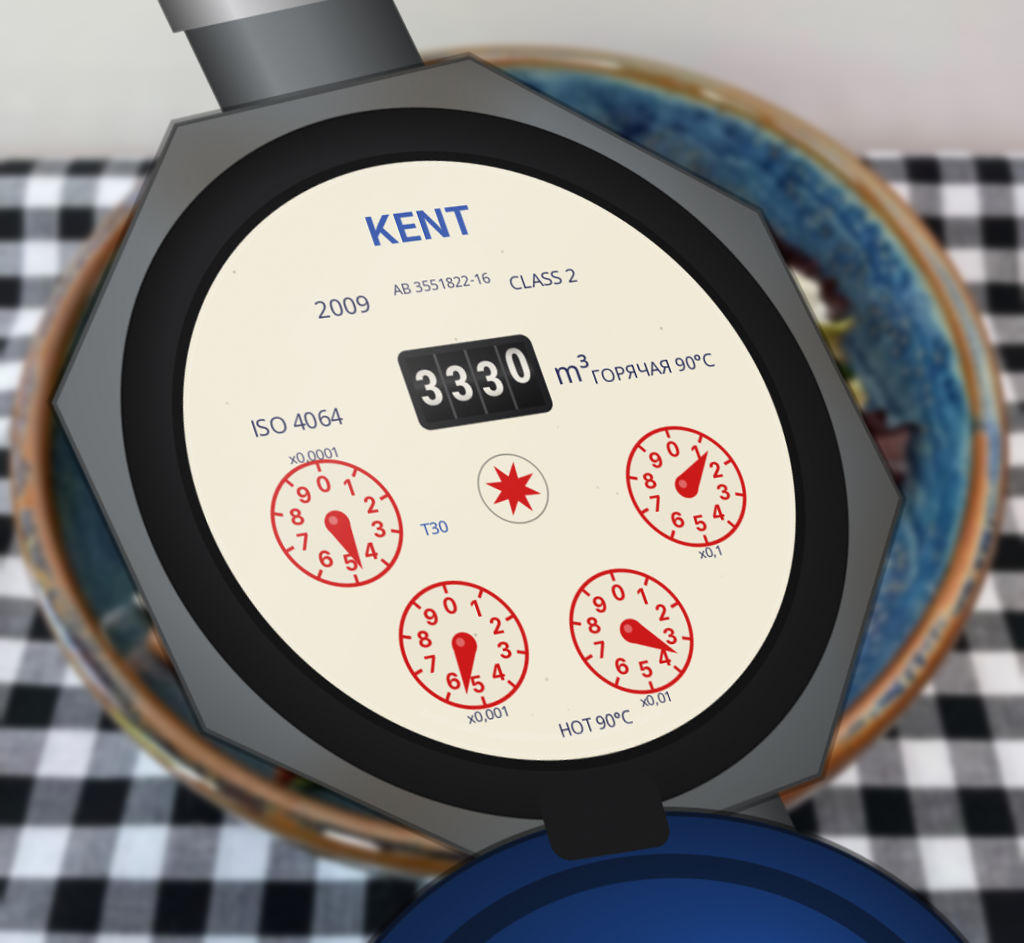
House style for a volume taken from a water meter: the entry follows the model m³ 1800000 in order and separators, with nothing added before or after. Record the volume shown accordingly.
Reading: m³ 3330.1354
